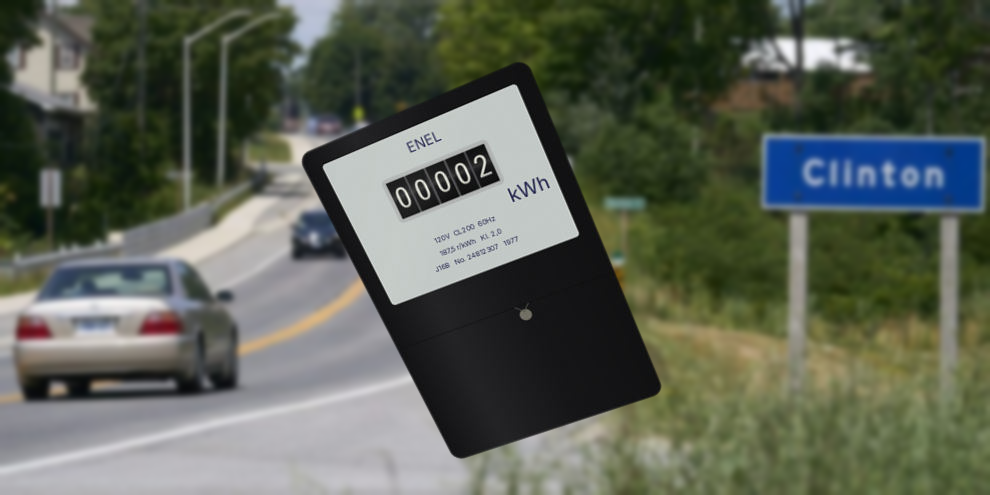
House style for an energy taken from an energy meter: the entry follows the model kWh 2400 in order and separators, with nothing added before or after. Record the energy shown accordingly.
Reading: kWh 2
